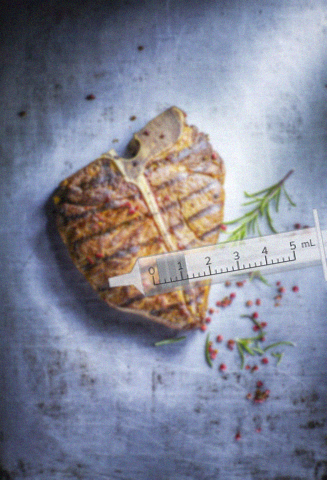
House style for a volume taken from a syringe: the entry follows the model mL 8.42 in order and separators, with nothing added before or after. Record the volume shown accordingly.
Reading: mL 0.2
